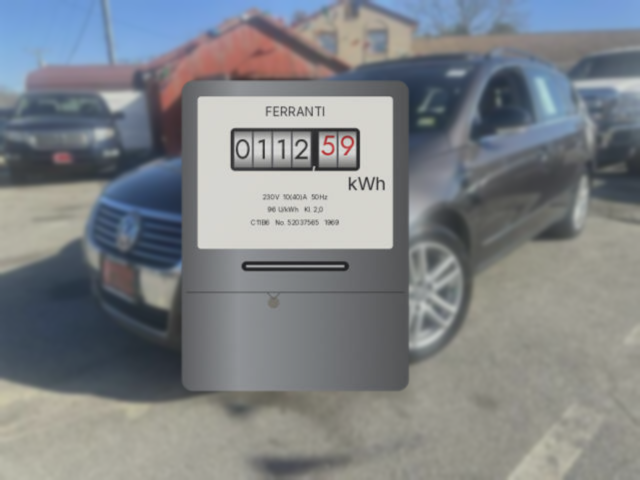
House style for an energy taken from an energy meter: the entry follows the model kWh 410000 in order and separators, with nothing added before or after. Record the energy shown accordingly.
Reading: kWh 112.59
